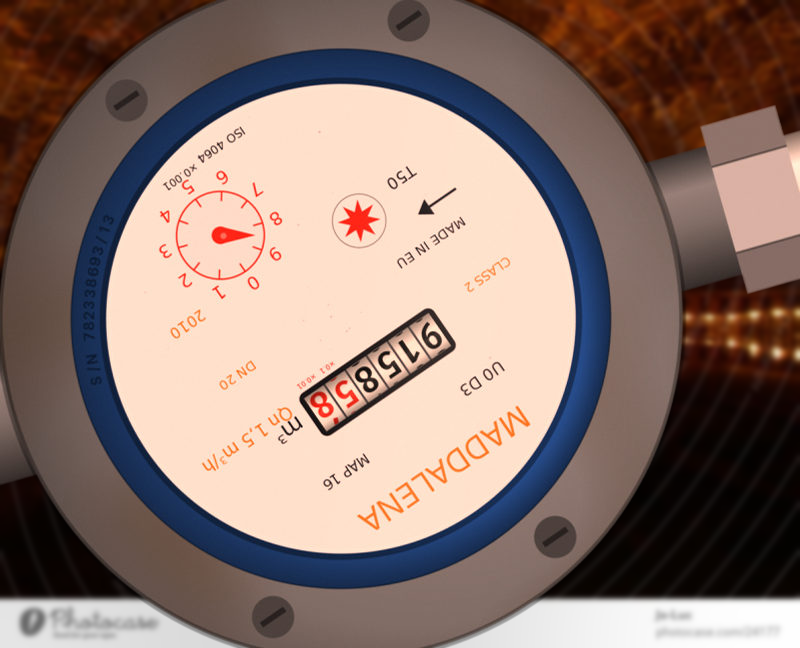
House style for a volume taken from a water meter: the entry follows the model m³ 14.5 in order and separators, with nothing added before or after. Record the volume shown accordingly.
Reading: m³ 9158.578
